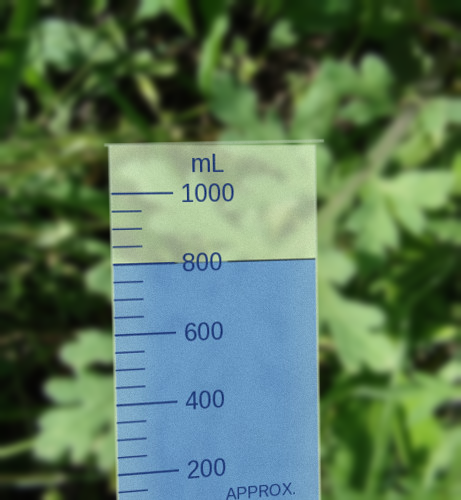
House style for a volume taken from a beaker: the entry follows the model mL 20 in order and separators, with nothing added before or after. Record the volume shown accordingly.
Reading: mL 800
